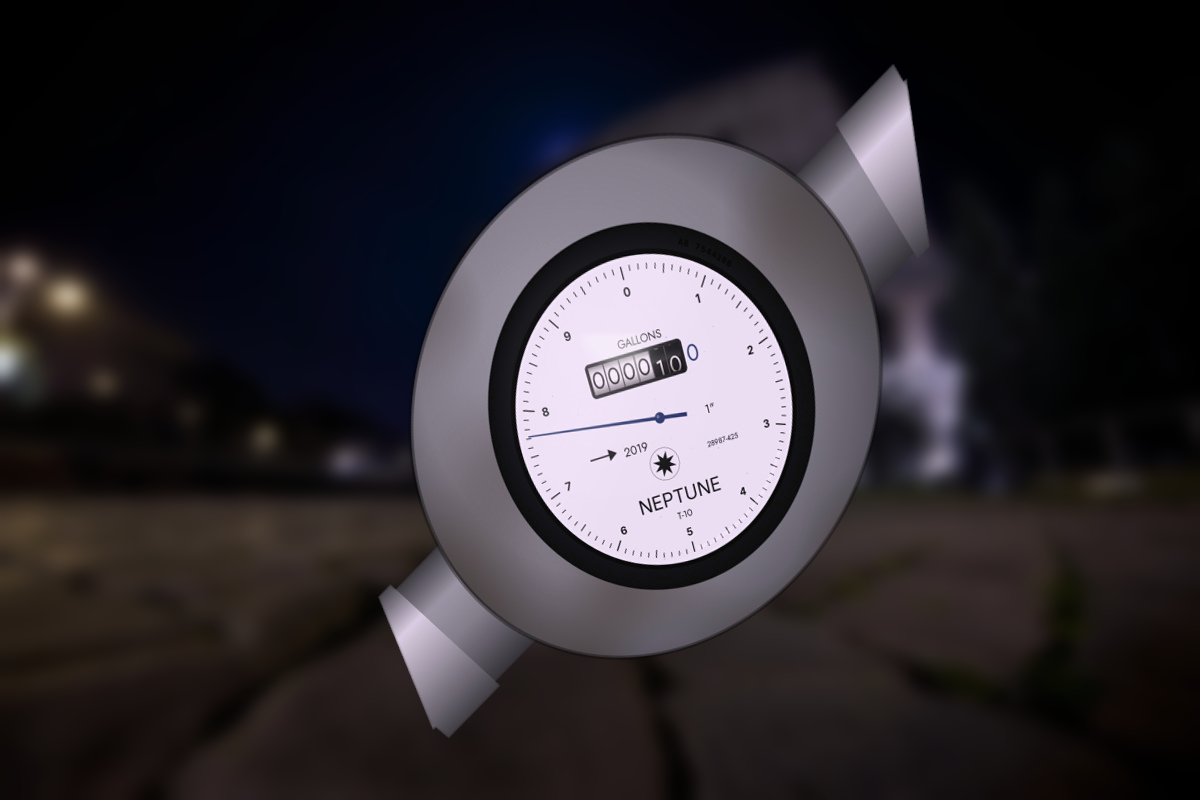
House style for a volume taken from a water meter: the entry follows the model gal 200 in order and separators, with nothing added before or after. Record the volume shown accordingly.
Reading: gal 97.7
